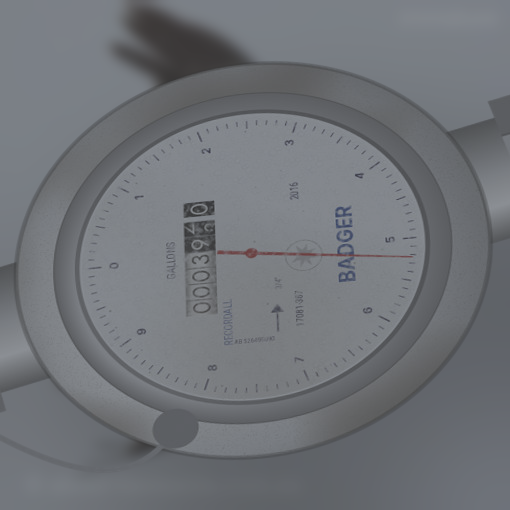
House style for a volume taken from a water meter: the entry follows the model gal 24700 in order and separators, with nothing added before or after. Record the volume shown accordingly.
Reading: gal 3925.2
